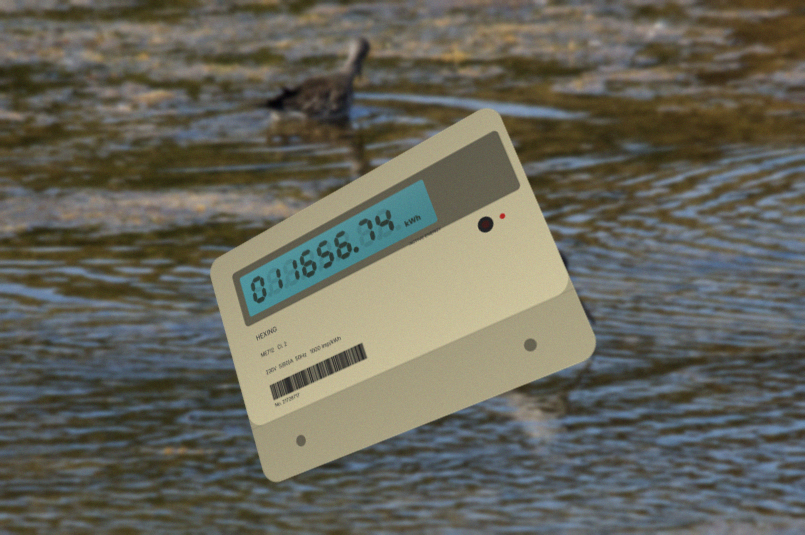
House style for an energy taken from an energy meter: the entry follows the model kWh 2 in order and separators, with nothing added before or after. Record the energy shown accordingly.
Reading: kWh 11656.74
